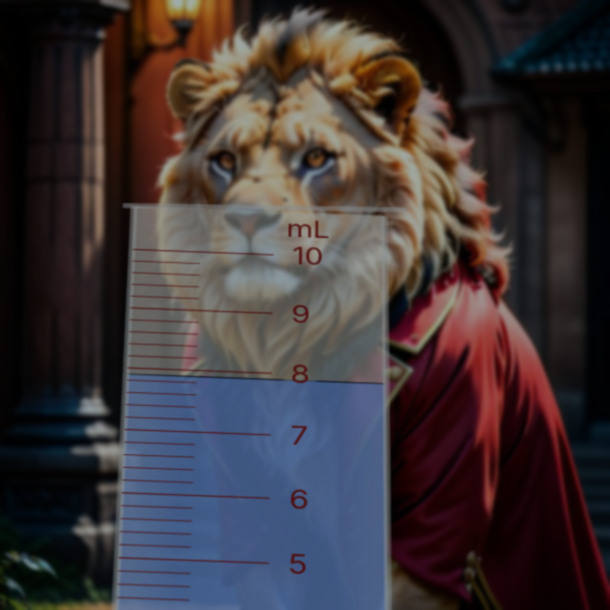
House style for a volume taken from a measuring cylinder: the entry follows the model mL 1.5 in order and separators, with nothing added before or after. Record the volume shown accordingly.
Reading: mL 7.9
